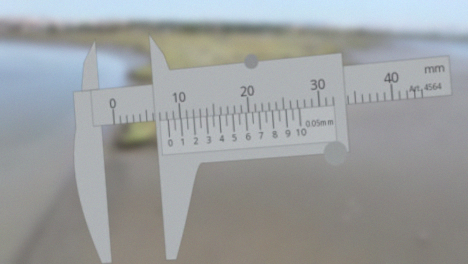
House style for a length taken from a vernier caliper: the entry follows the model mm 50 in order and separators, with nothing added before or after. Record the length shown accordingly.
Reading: mm 8.2
